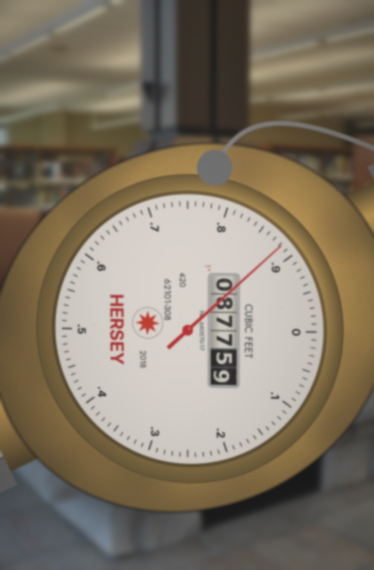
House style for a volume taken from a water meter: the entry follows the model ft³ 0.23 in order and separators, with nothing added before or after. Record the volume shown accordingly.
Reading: ft³ 87758.88
